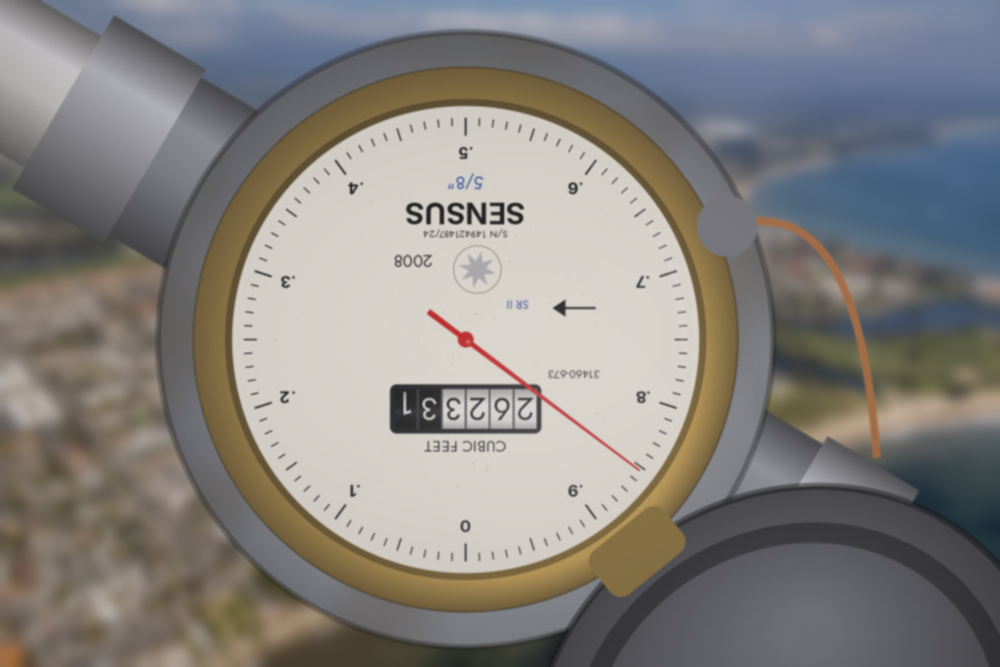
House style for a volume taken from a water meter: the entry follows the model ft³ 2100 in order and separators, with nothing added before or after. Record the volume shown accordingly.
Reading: ft³ 262330.85
